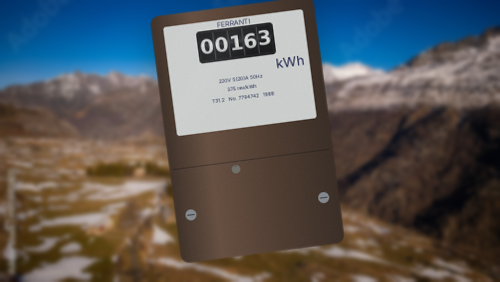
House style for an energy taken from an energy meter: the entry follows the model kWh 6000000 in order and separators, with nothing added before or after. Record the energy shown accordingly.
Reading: kWh 163
